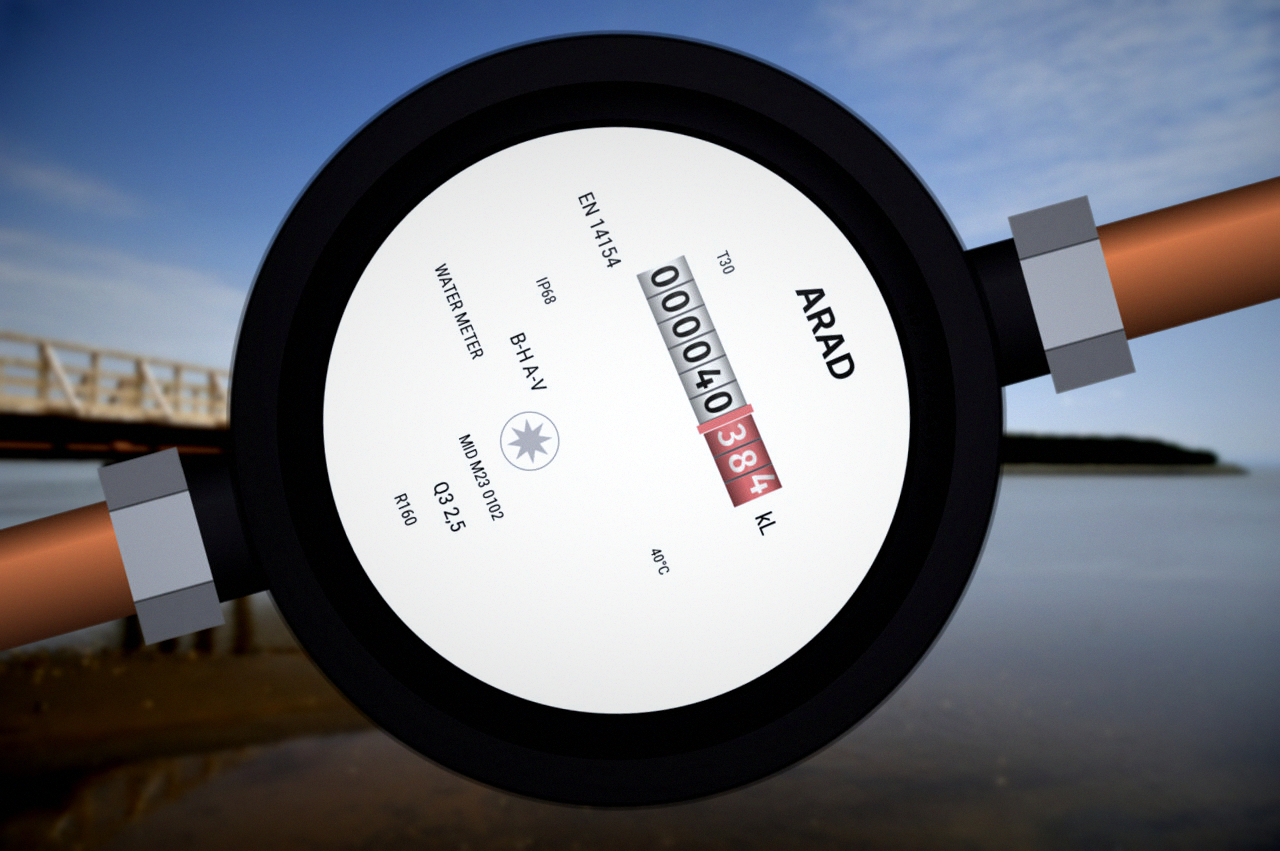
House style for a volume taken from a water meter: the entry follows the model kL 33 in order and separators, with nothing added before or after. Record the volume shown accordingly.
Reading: kL 40.384
